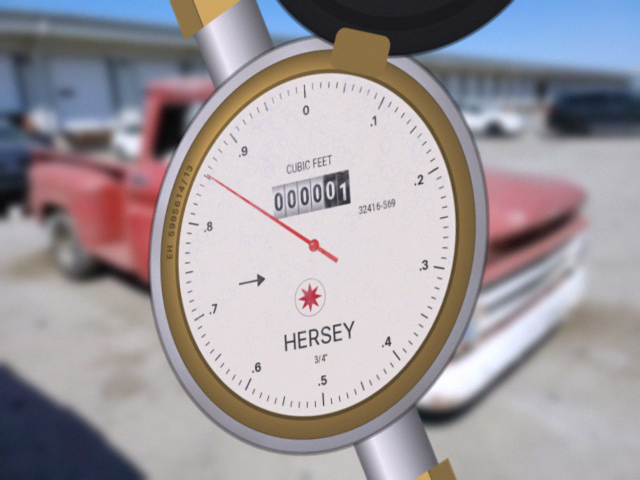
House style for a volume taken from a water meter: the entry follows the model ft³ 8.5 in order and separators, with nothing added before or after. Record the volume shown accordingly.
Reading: ft³ 0.85
